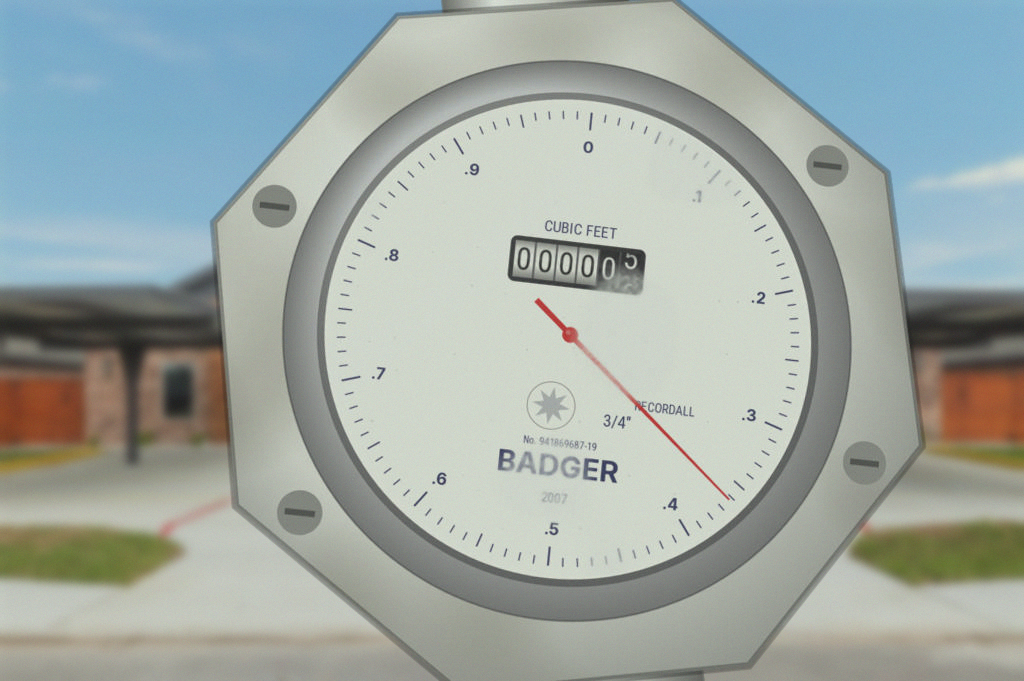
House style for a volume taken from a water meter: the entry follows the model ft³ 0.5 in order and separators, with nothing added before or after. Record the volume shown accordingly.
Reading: ft³ 5.36
